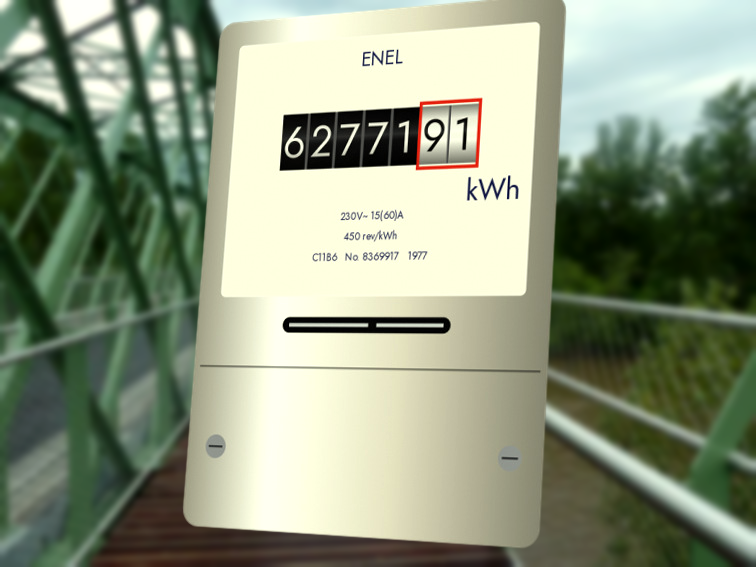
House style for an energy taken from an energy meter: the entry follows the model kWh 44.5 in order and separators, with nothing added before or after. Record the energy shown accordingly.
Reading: kWh 62771.91
